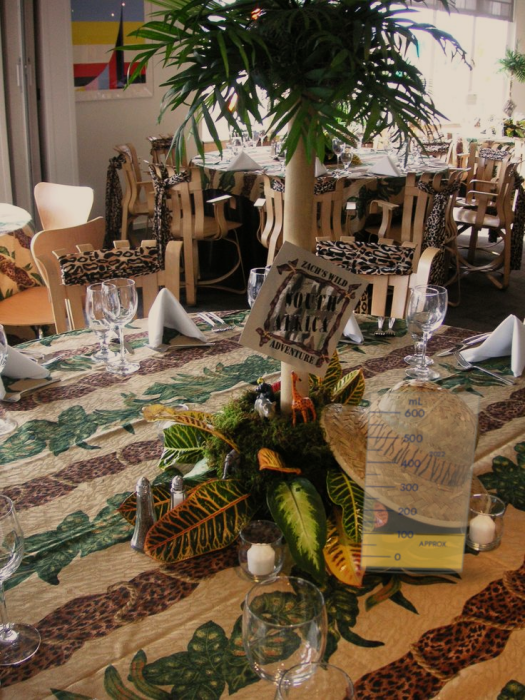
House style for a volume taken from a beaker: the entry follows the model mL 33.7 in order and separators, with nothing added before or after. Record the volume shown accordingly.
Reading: mL 100
